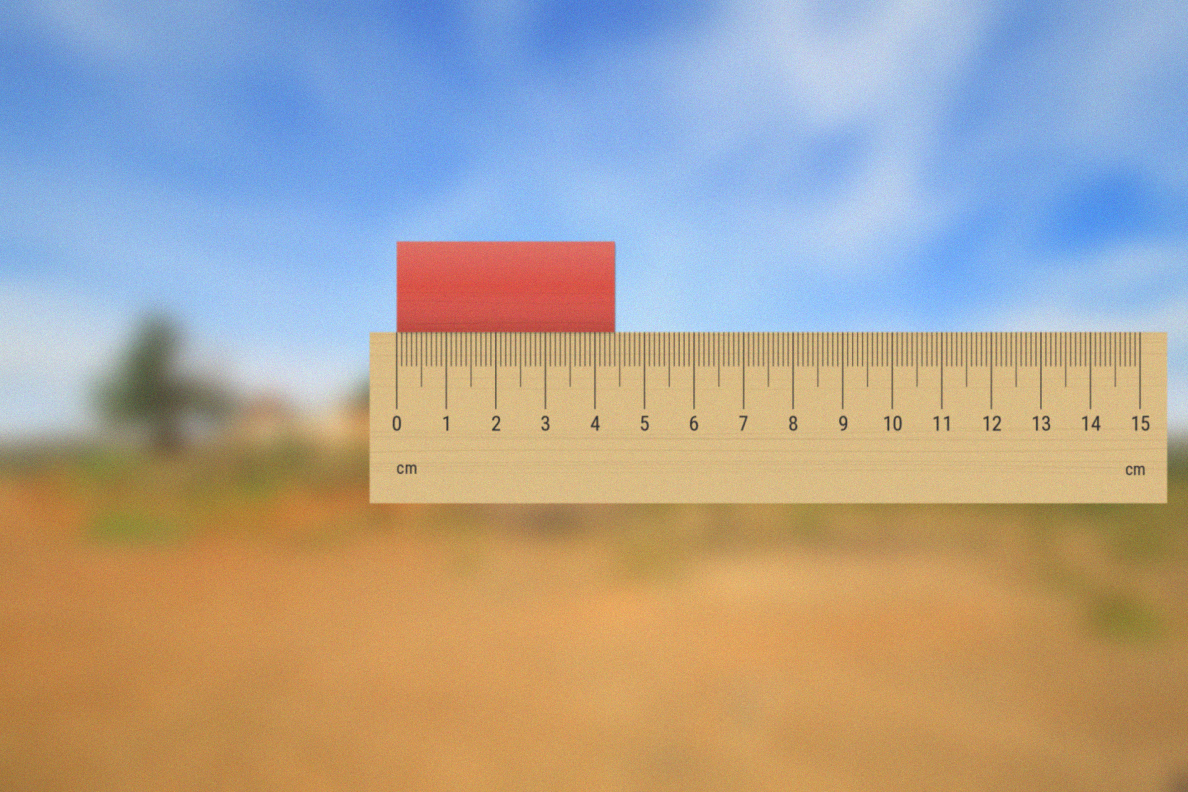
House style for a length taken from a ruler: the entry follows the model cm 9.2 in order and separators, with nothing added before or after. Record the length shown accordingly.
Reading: cm 4.4
